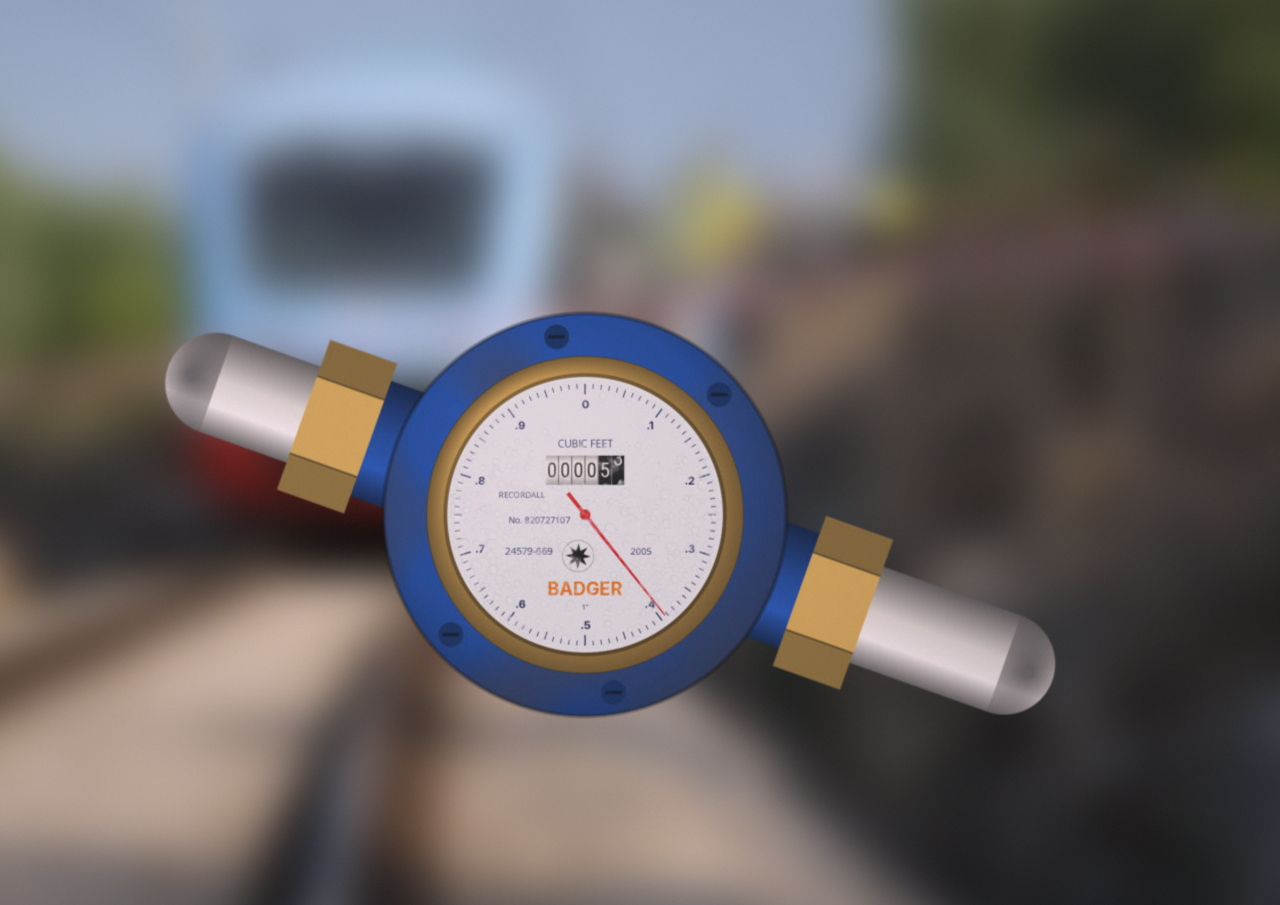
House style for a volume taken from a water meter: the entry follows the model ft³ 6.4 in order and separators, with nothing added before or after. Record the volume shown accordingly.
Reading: ft³ 53.39
